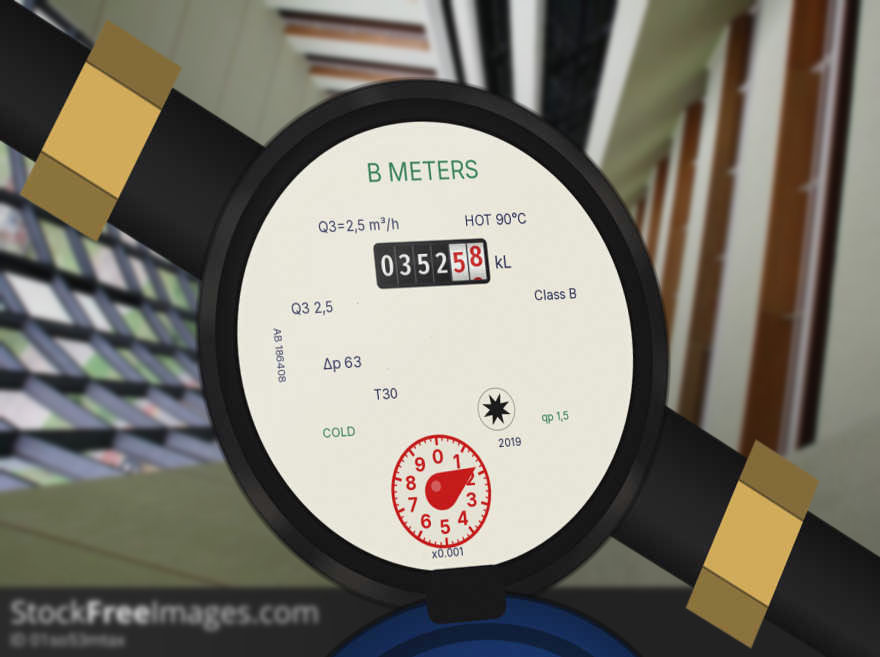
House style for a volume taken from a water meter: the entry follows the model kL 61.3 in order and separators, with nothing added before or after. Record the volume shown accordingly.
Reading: kL 352.581
